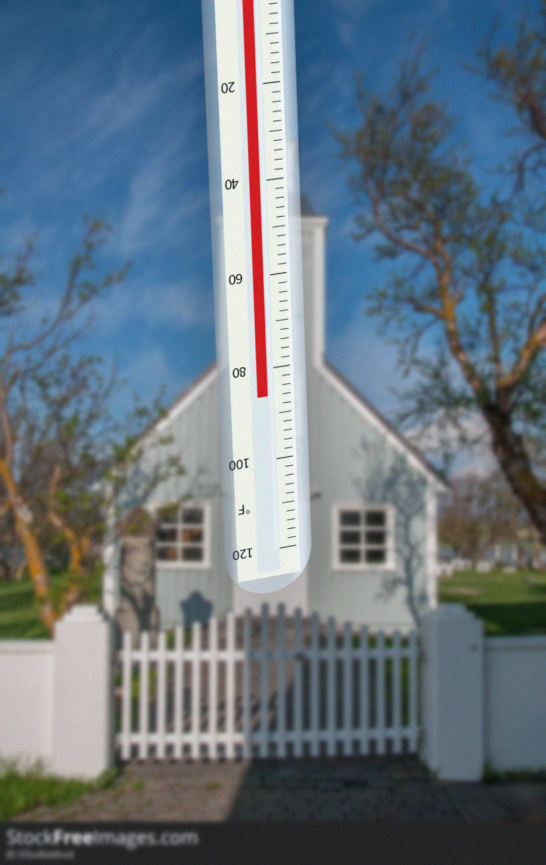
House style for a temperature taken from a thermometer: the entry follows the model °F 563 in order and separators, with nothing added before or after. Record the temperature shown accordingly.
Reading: °F 86
